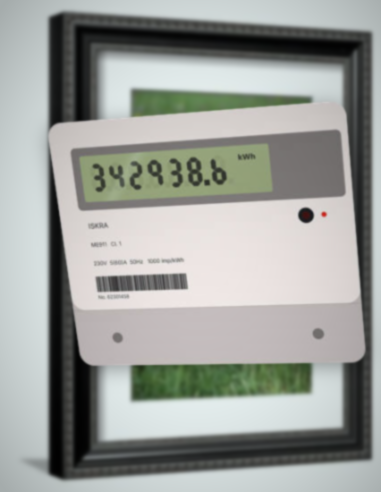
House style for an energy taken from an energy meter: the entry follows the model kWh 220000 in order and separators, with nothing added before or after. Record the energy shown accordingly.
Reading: kWh 342938.6
